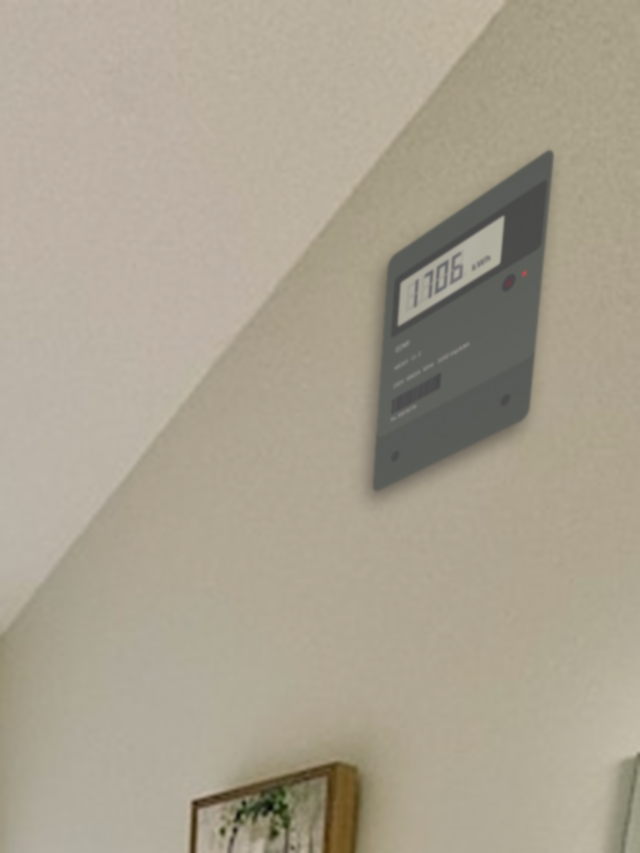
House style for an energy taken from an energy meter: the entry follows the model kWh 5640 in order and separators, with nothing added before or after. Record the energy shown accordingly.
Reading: kWh 1706
